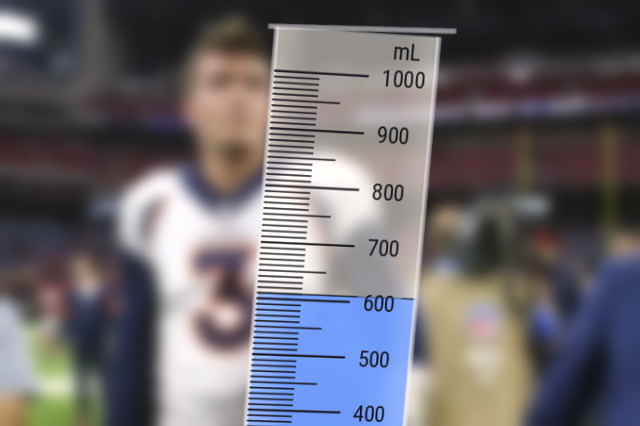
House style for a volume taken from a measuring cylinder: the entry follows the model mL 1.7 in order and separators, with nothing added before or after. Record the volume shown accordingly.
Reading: mL 610
